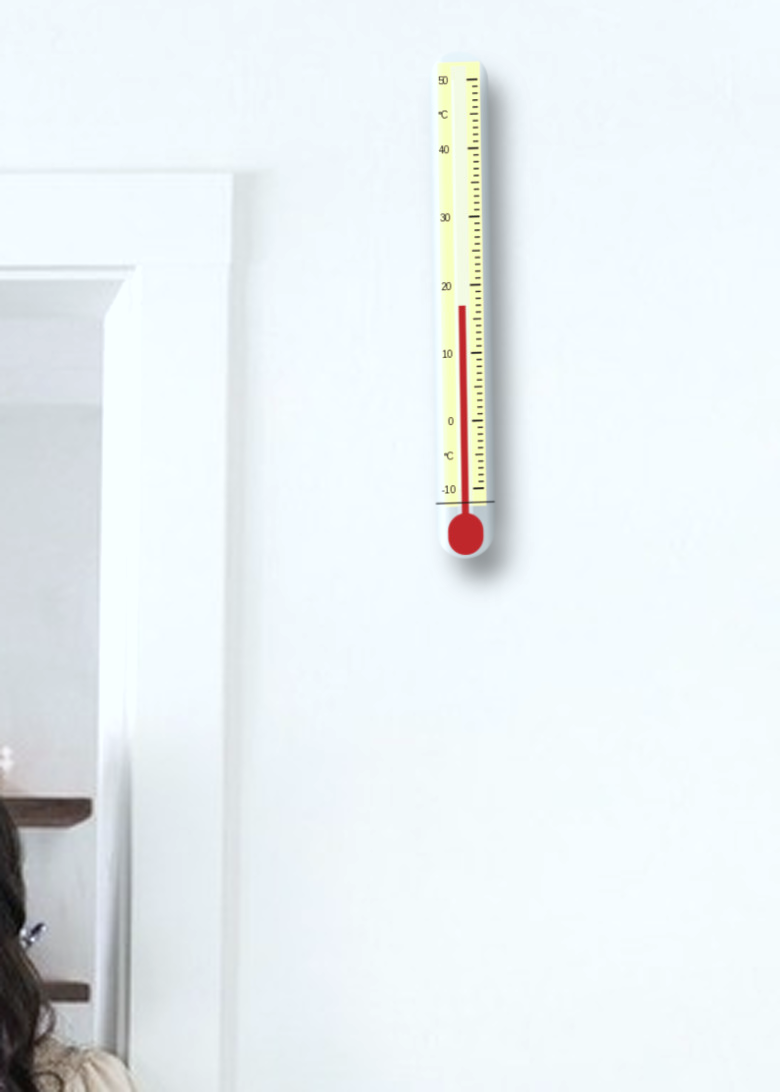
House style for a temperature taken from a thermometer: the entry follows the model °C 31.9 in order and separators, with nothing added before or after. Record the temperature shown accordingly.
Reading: °C 17
